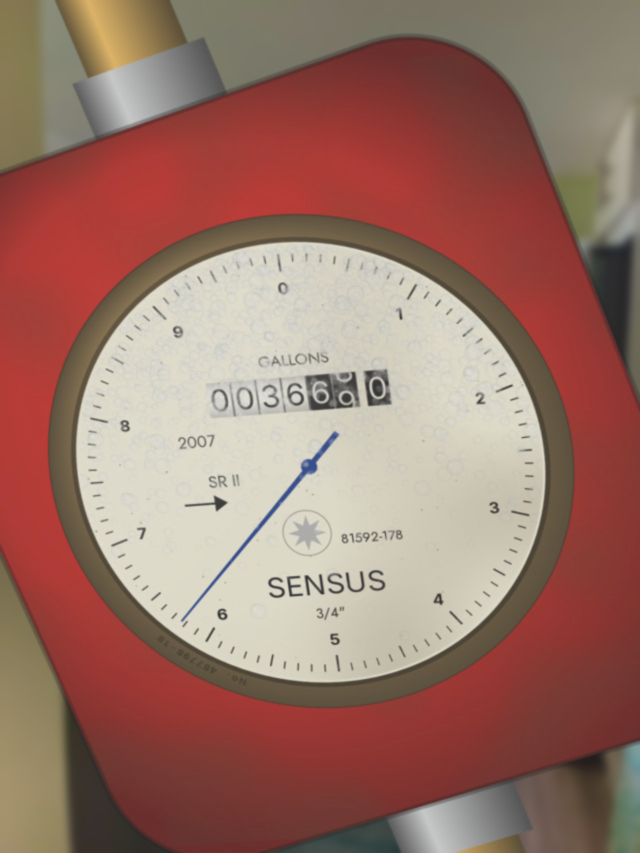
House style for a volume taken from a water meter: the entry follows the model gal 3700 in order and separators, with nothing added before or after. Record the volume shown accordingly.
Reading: gal 36686.2
